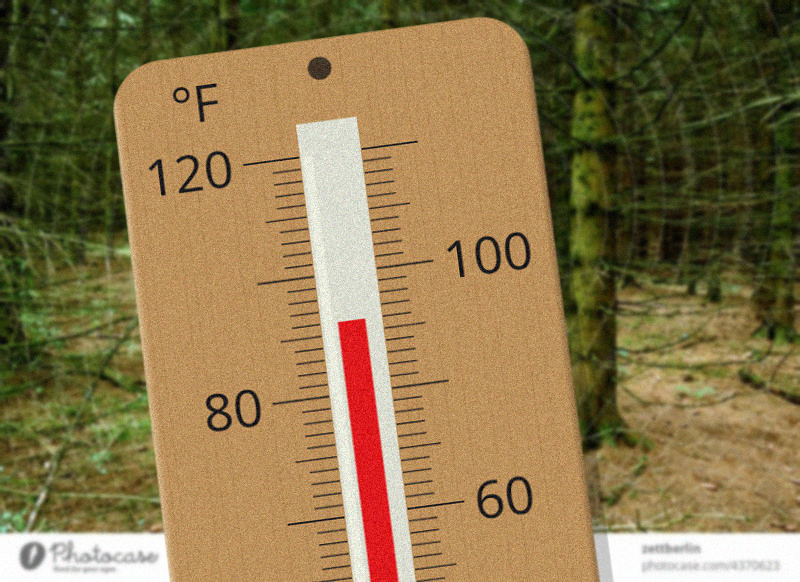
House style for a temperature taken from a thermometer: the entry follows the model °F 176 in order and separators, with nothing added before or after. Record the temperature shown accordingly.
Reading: °F 92
